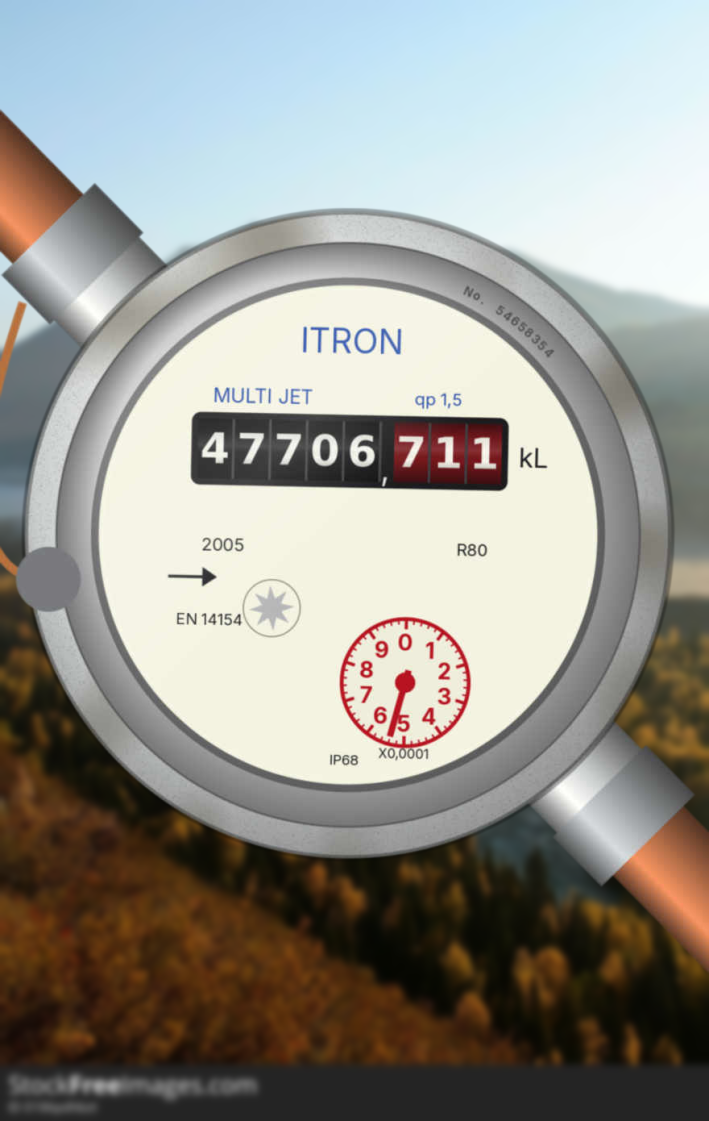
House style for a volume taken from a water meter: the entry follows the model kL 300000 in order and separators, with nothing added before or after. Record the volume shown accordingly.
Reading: kL 47706.7115
